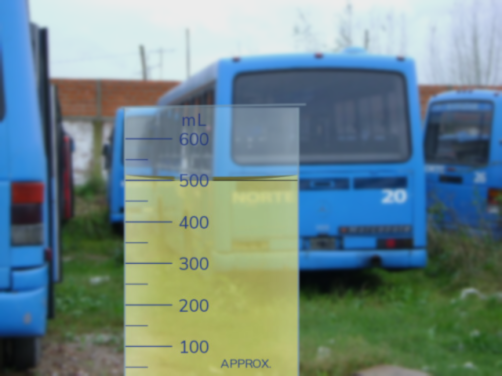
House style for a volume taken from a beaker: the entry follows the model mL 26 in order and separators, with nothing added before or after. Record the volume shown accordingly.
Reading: mL 500
